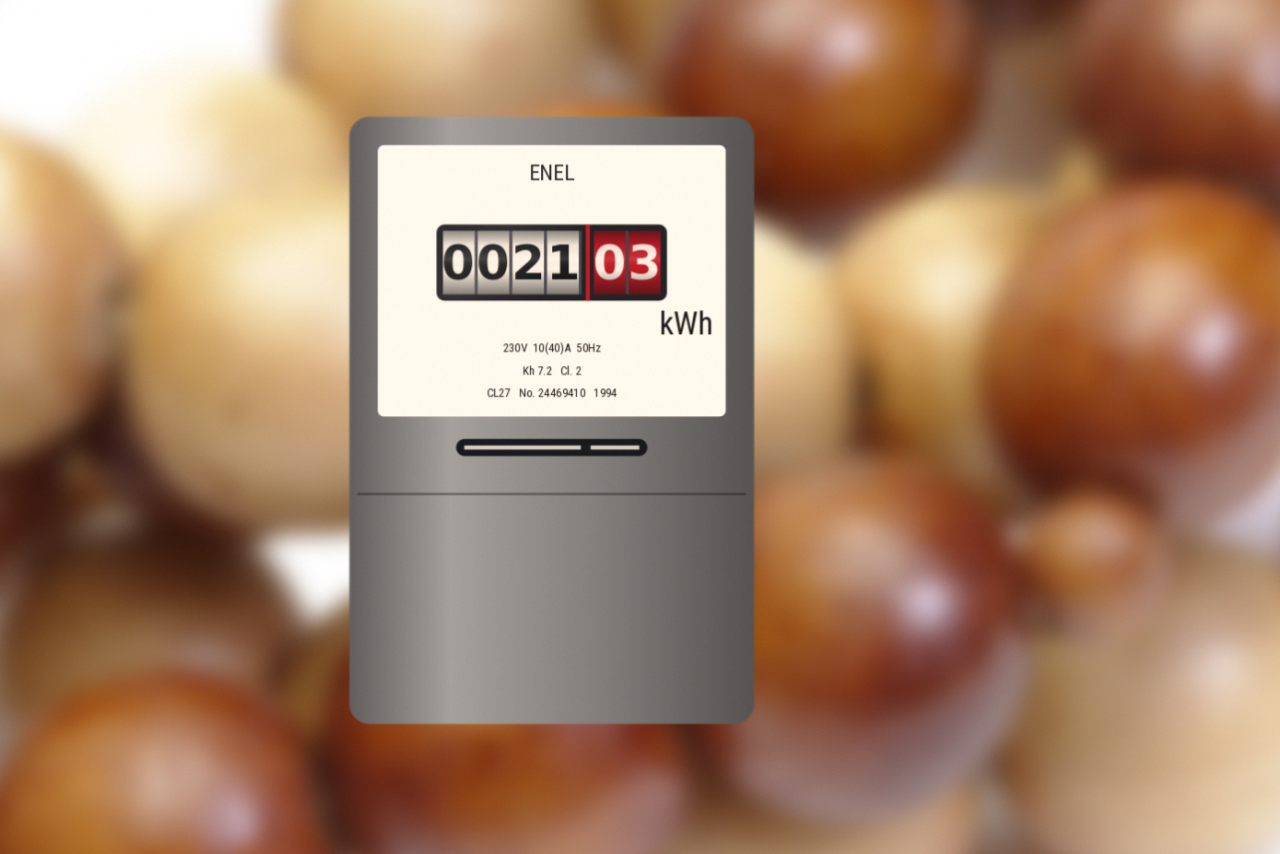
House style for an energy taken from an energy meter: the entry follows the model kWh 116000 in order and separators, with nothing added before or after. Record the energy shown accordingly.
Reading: kWh 21.03
